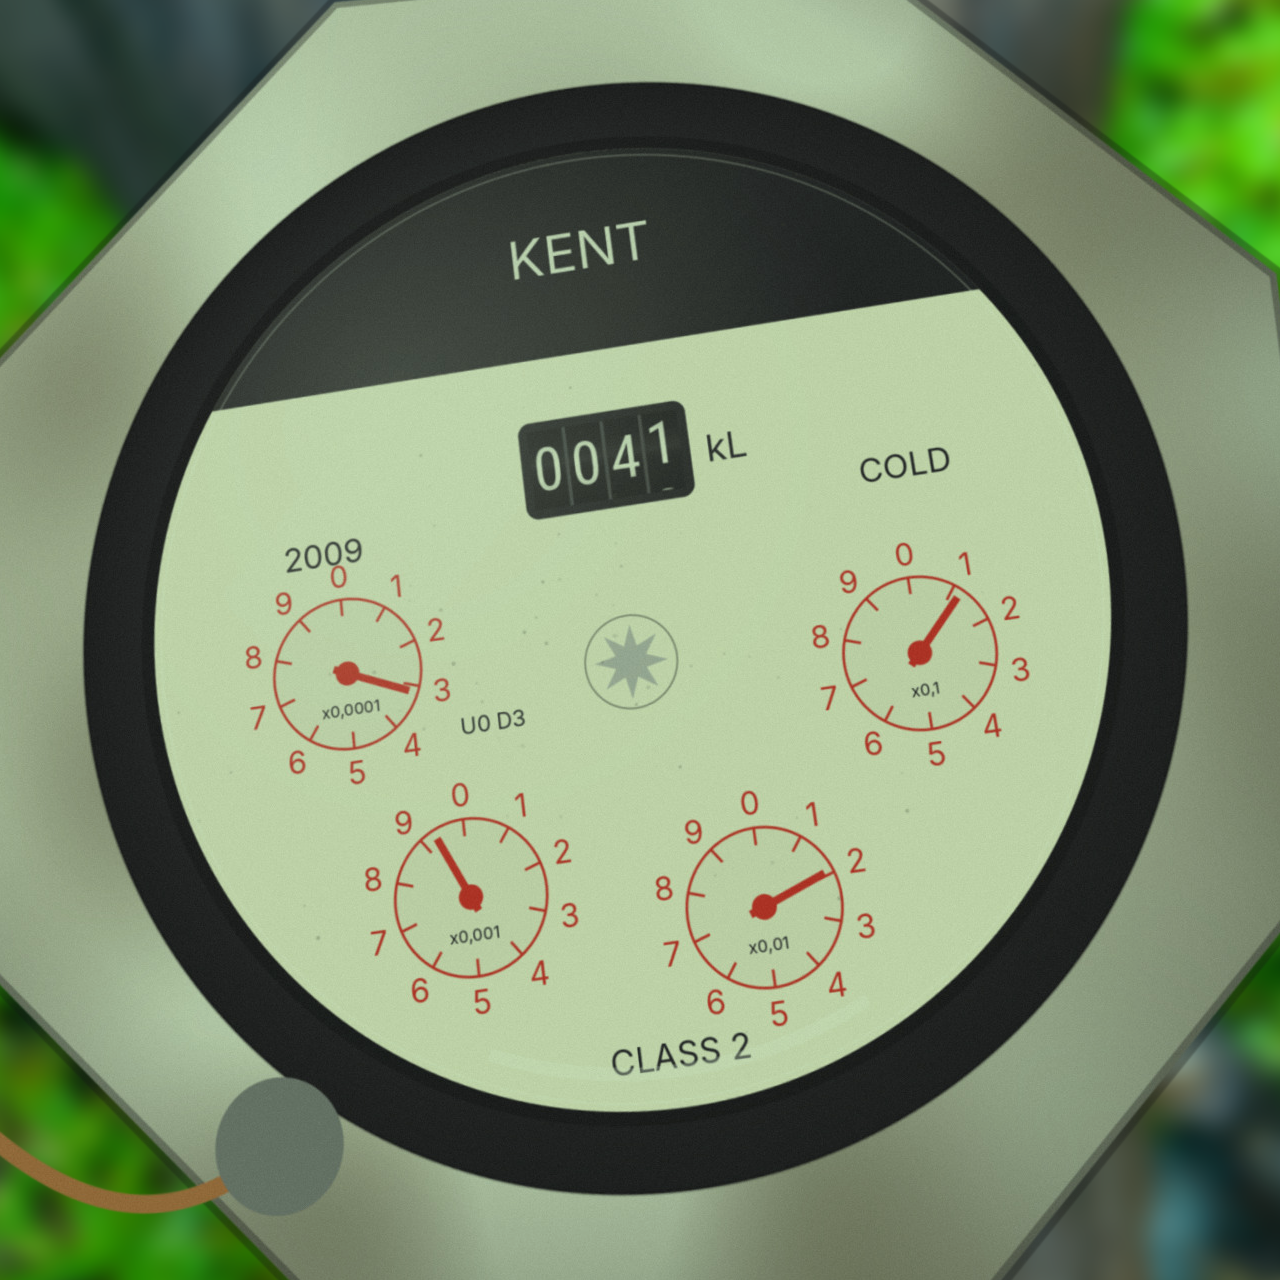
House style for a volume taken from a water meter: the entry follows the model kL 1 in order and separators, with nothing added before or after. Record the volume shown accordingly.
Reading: kL 41.1193
